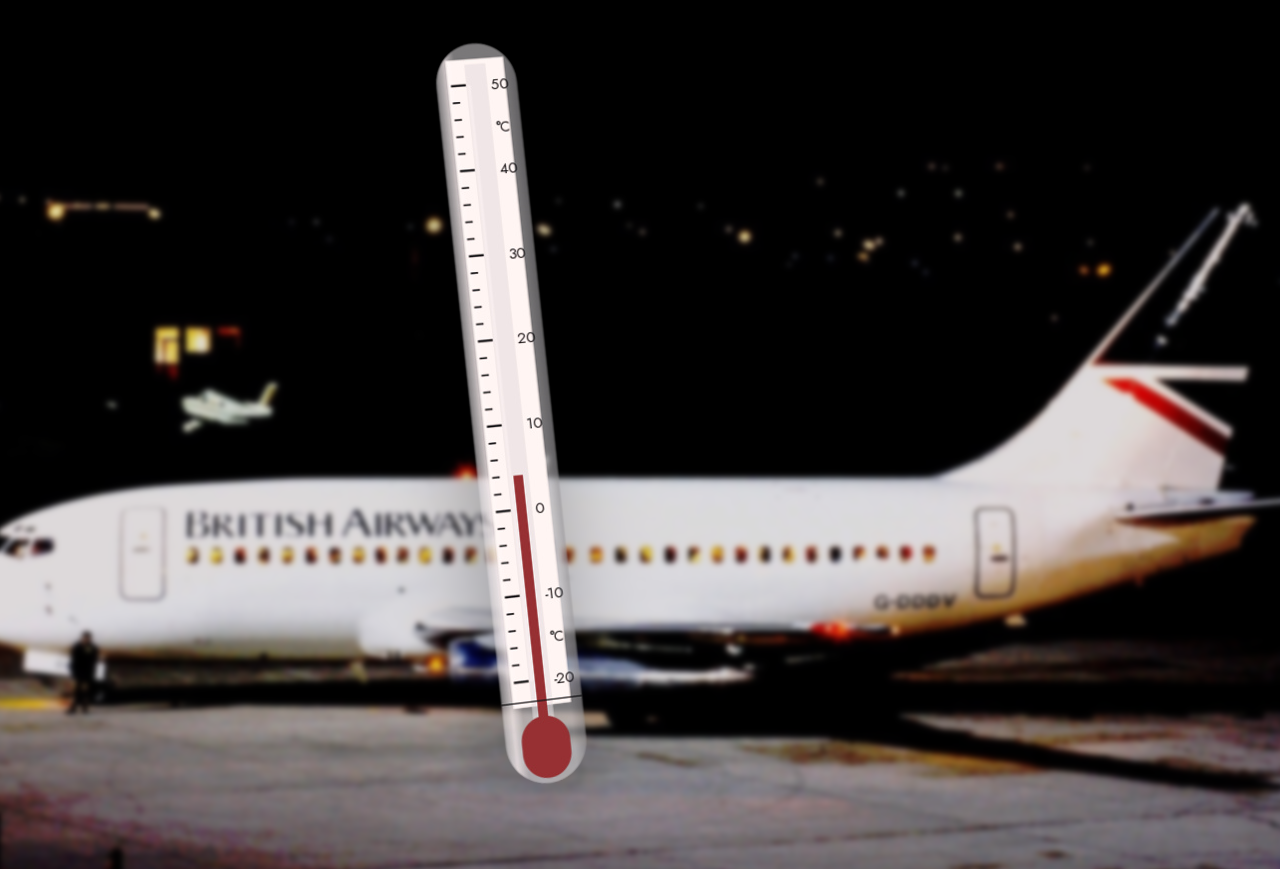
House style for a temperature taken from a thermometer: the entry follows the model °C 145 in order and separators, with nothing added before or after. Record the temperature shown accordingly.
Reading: °C 4
